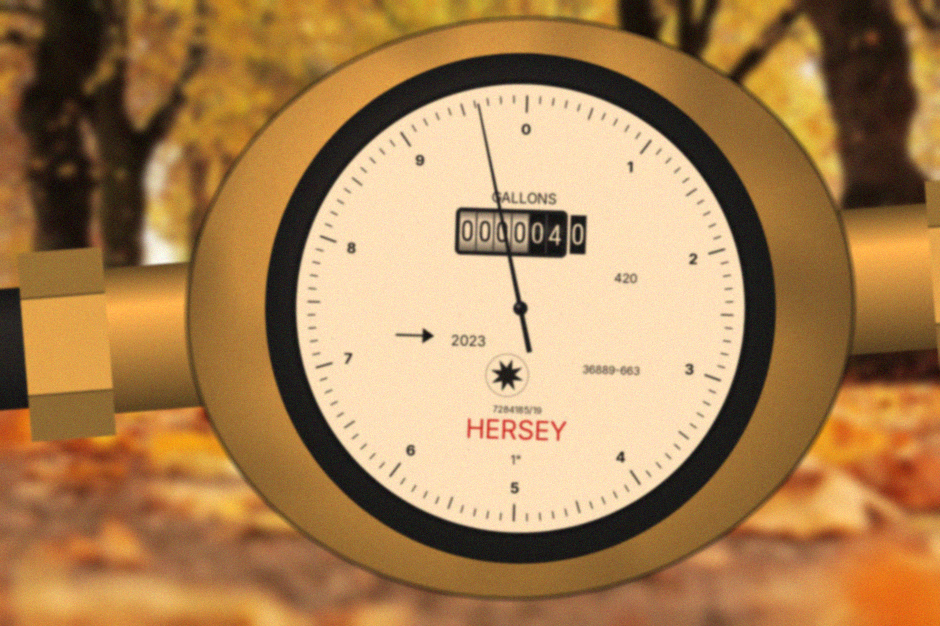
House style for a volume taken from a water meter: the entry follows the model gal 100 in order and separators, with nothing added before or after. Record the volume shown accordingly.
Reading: gal 39.6
